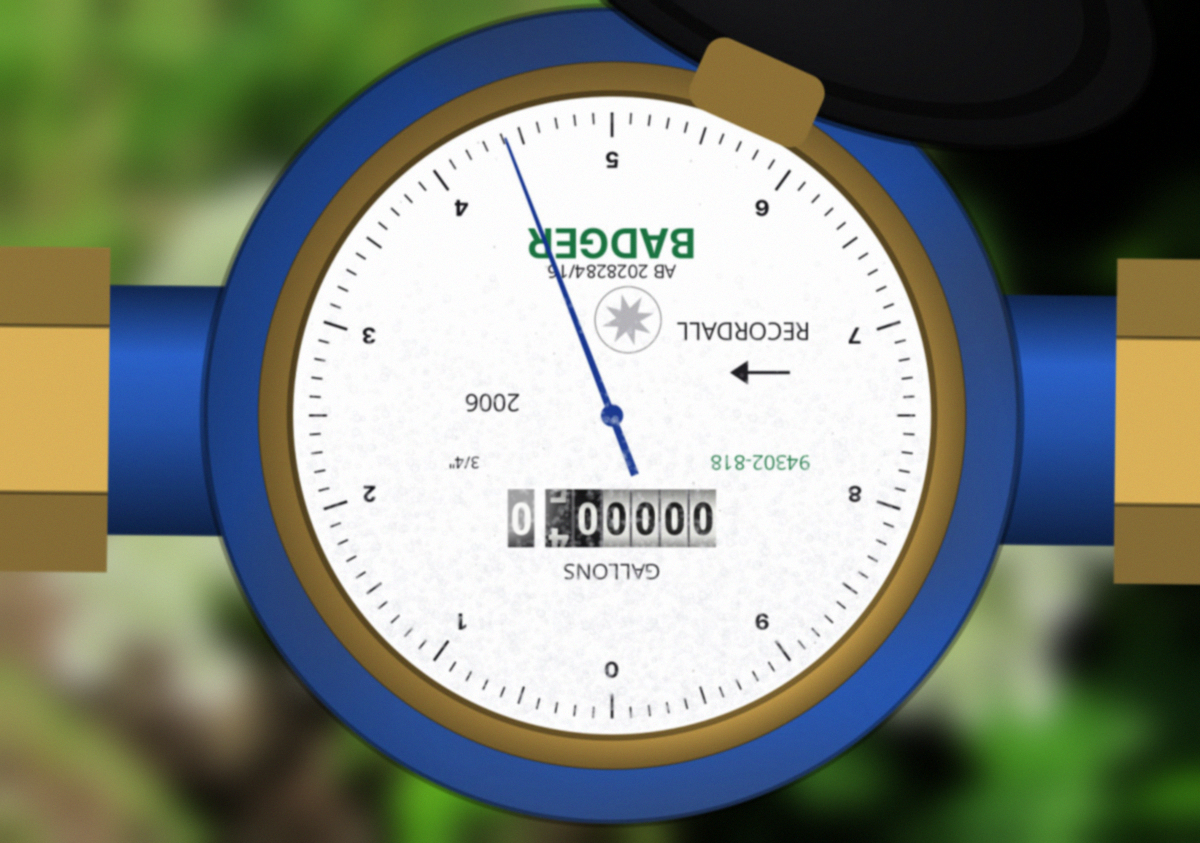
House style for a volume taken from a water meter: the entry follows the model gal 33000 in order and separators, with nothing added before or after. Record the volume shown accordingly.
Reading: gal 44.4
